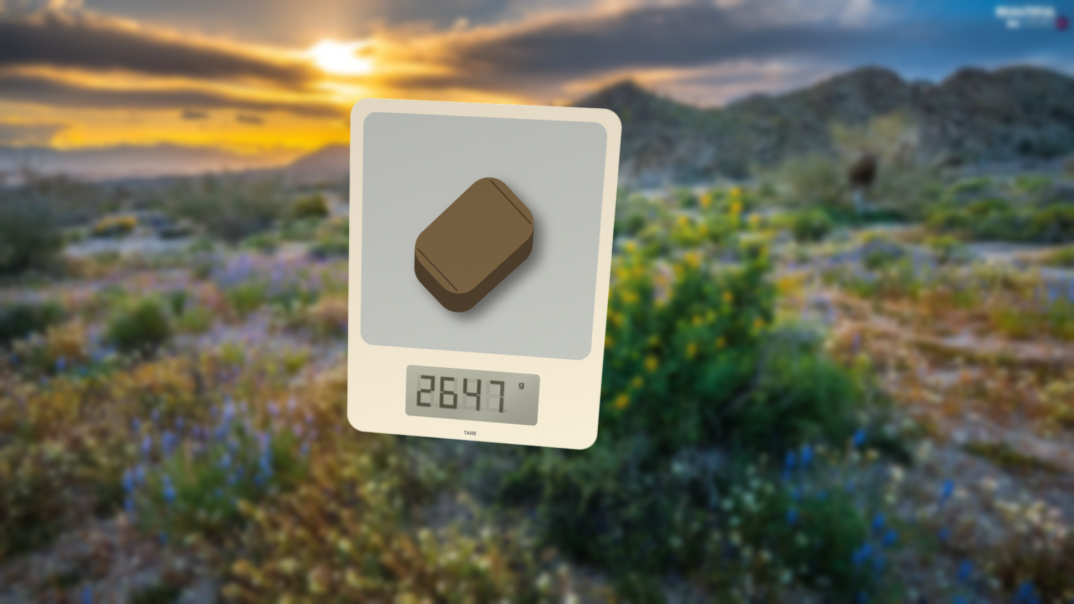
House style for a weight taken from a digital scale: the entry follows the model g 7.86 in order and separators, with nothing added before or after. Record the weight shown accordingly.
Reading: g 2647
